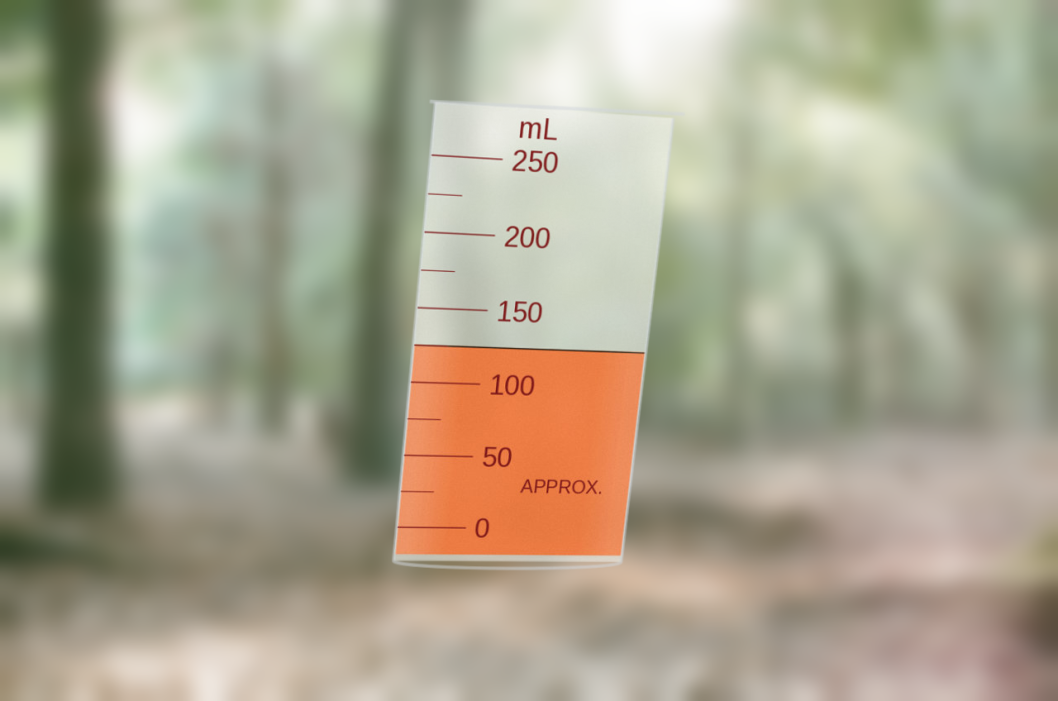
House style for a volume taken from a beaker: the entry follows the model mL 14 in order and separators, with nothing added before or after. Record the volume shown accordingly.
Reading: mL 125
